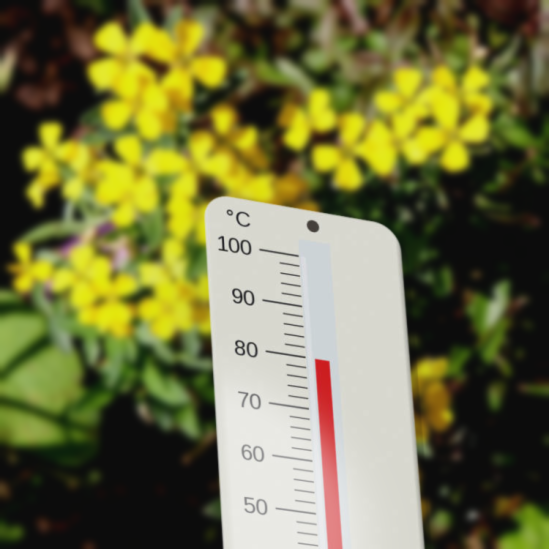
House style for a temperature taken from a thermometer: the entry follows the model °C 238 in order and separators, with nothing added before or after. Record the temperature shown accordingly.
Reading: °C 80
